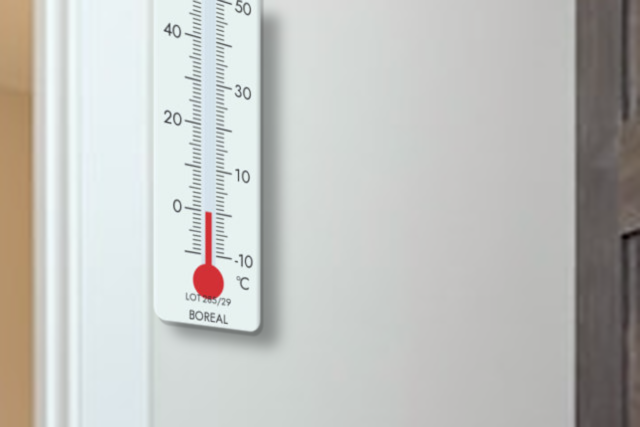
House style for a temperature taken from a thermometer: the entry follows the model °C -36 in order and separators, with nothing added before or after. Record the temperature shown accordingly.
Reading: °C 0
